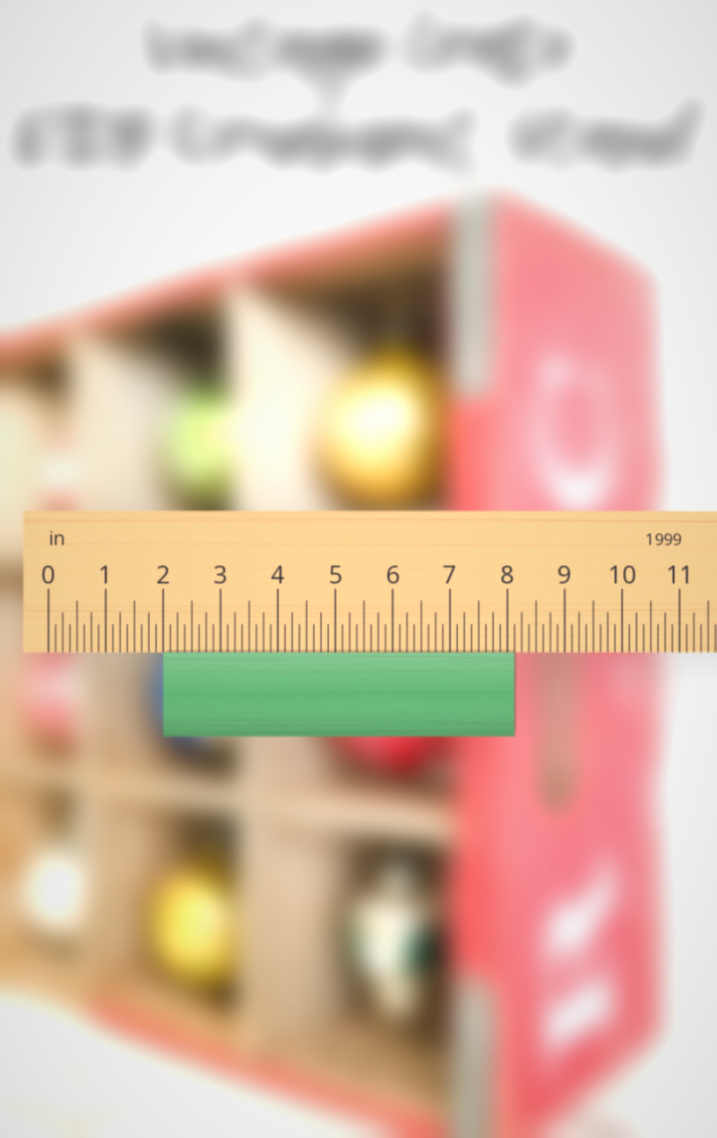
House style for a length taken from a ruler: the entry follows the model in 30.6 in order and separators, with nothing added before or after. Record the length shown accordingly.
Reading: in 6.125
